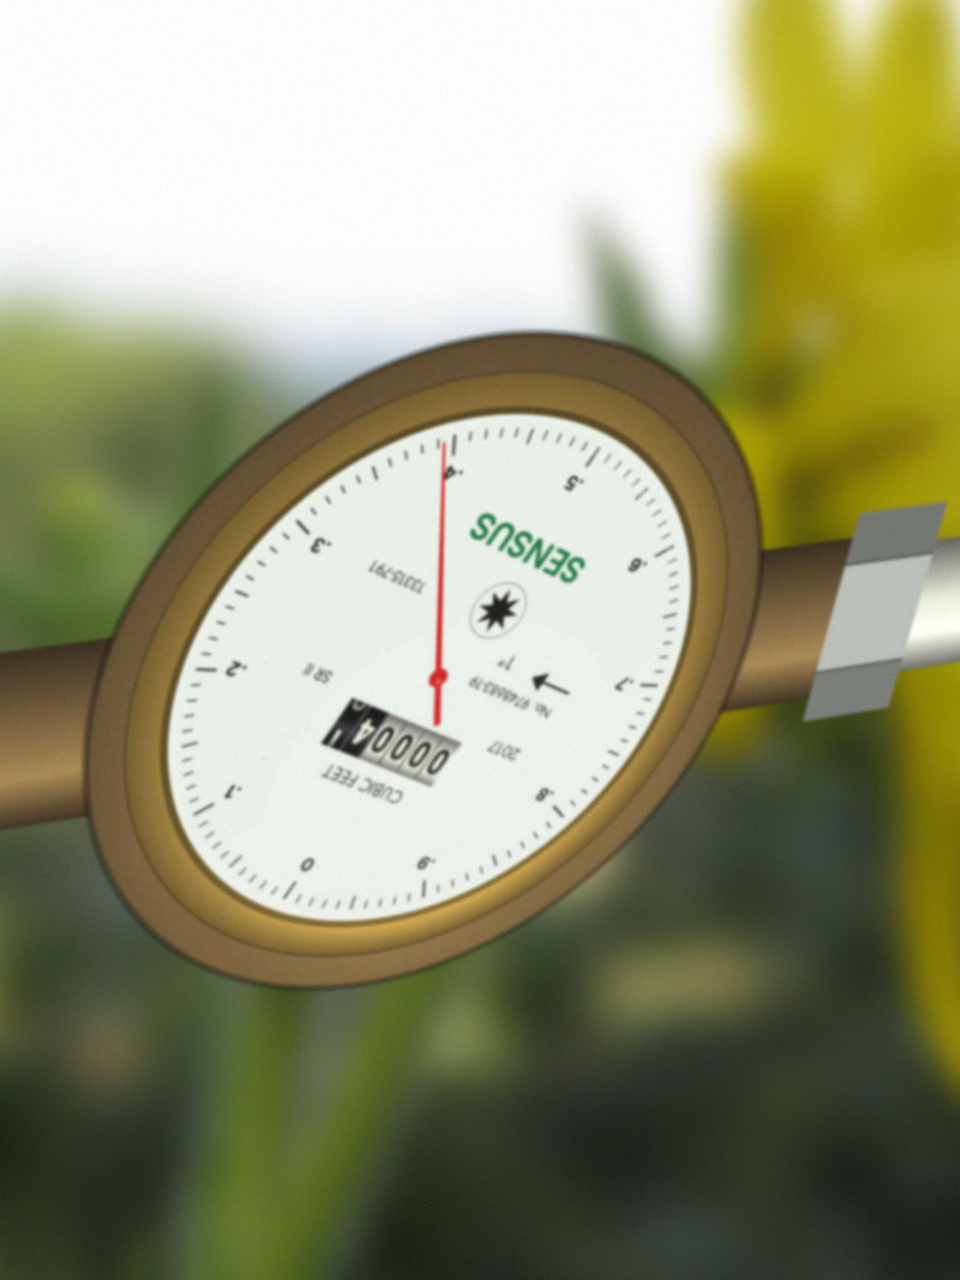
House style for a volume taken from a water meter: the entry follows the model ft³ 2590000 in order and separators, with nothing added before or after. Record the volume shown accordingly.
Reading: ft³ 41.39
